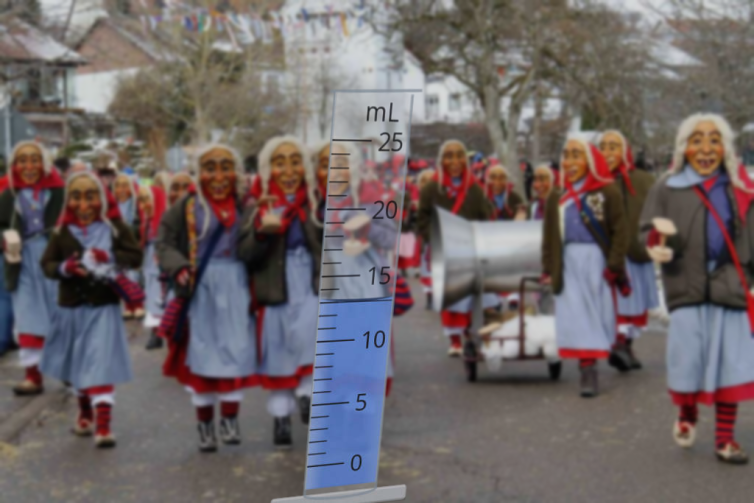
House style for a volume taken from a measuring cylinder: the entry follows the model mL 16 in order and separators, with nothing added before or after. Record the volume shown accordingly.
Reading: mL 13
